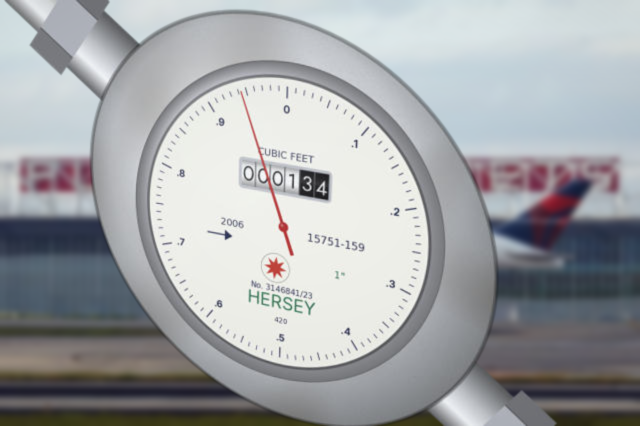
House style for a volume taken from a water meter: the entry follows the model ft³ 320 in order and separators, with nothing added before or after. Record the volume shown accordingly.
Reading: ft³ 133.94
